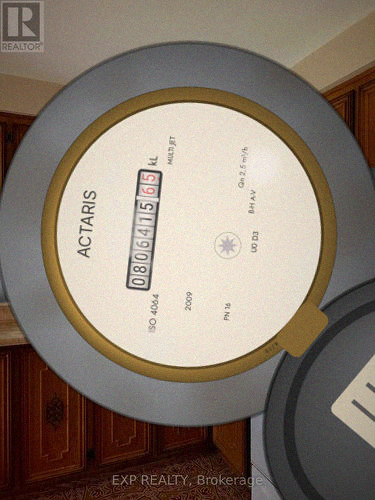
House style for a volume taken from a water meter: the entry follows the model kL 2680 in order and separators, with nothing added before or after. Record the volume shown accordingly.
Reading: kL 806415.65
